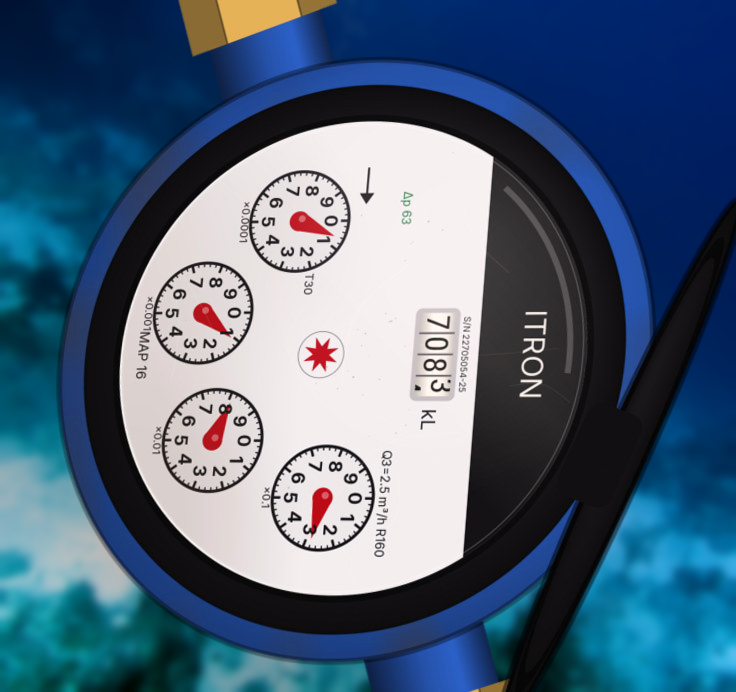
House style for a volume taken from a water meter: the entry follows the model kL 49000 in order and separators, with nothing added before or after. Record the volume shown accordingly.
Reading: kL 7083.2810
